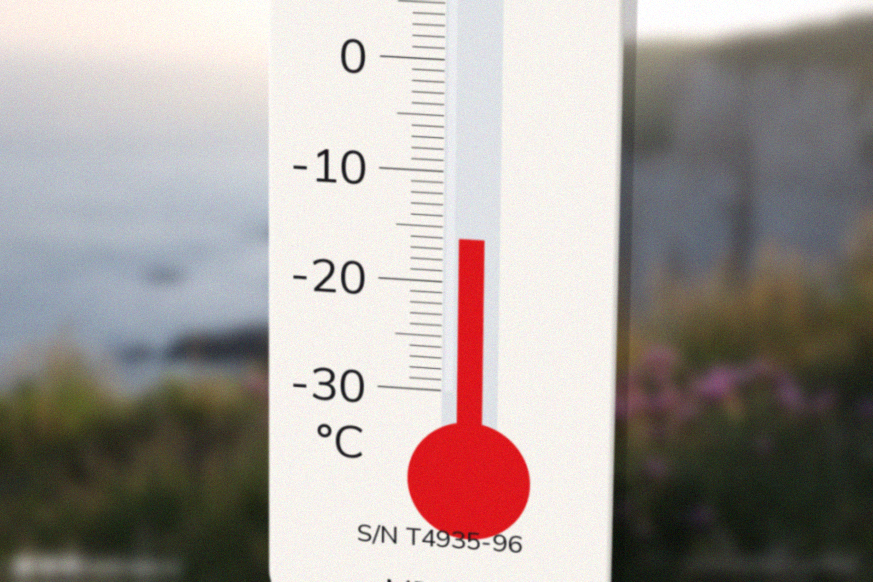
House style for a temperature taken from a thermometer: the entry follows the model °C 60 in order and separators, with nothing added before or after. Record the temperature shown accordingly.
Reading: °C -16
